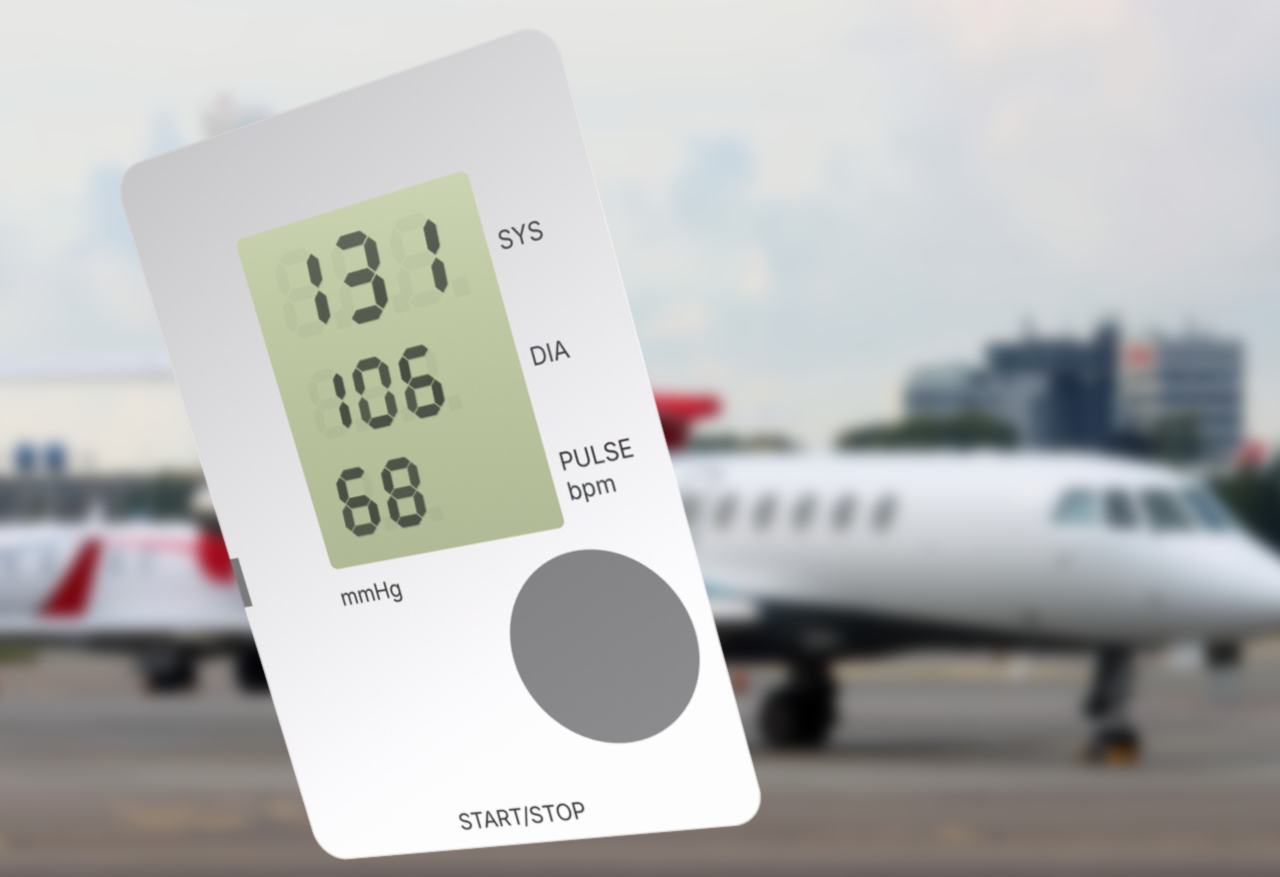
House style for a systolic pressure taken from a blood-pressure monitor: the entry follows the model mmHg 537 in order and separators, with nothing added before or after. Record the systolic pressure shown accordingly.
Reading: mmHg 131
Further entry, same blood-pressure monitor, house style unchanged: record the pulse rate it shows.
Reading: bpm 68
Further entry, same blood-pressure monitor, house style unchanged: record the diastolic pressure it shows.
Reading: mmHg 106
